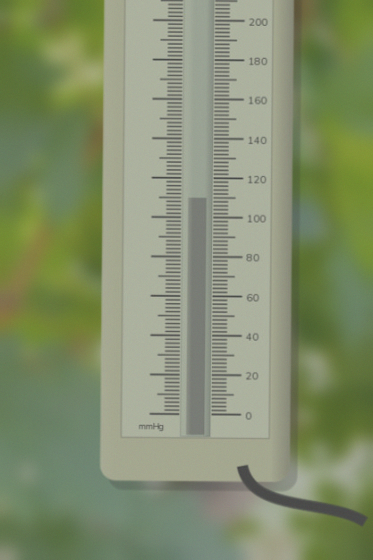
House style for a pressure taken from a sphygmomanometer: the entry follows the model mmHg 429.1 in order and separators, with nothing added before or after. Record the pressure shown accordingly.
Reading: mmHg 110
